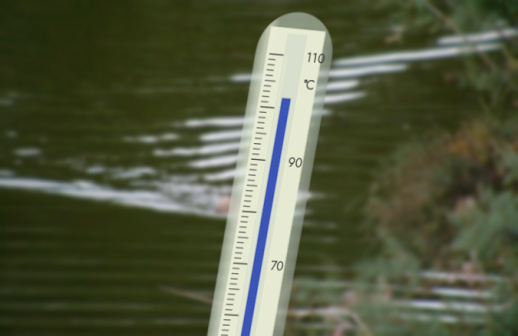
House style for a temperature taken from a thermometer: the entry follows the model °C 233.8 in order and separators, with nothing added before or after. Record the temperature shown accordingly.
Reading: °C 102
